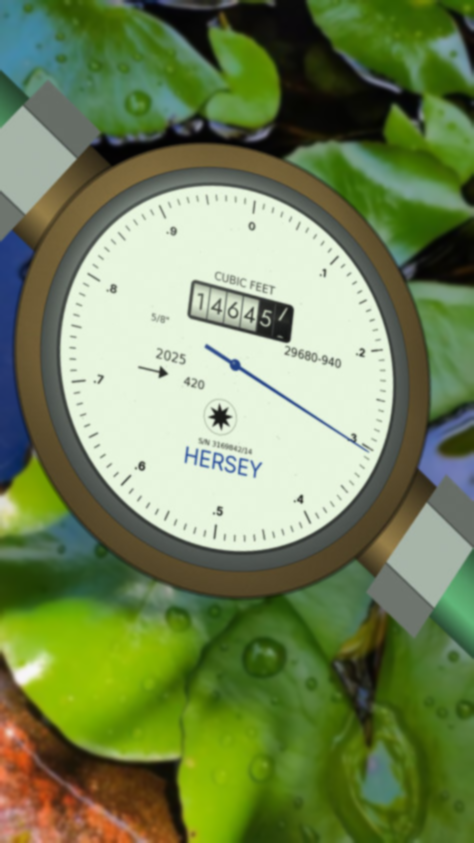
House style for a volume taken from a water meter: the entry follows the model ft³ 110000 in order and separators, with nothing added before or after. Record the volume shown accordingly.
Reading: ft³ 146457.30
